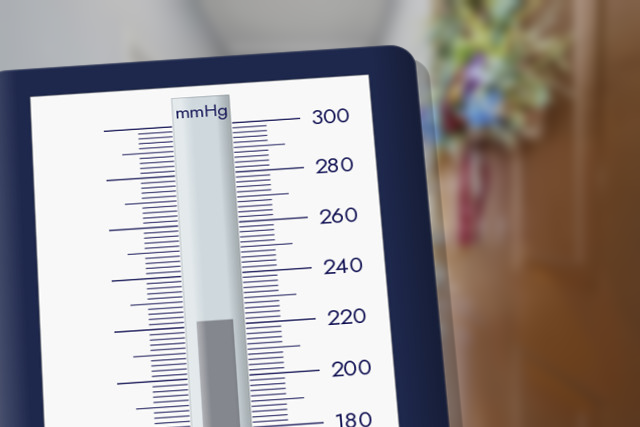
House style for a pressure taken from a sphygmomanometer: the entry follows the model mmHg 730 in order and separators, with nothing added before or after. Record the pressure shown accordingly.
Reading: mmHg 222
